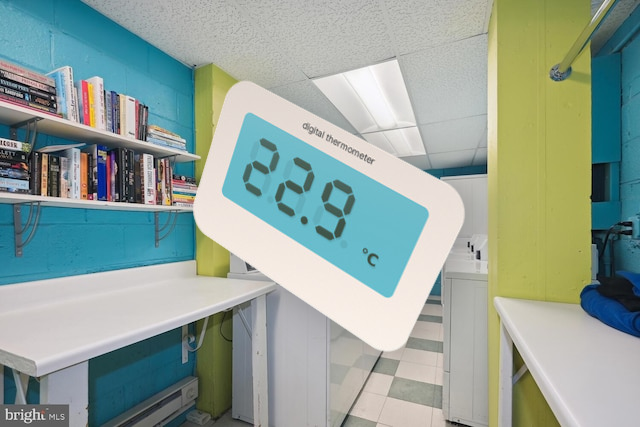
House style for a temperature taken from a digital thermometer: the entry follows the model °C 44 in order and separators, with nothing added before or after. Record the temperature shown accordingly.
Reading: °C 22.9
